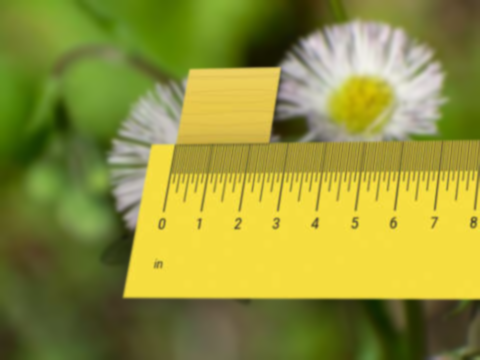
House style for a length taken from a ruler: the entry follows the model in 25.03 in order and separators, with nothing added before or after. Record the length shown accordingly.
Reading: in 2.5
